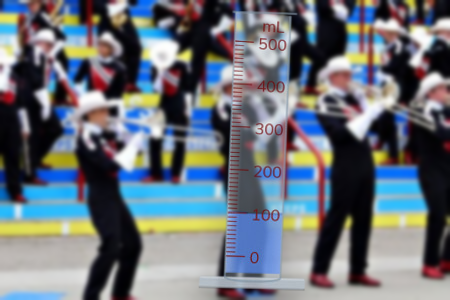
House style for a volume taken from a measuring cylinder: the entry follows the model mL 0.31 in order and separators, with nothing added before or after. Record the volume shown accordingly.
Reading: mL 100
